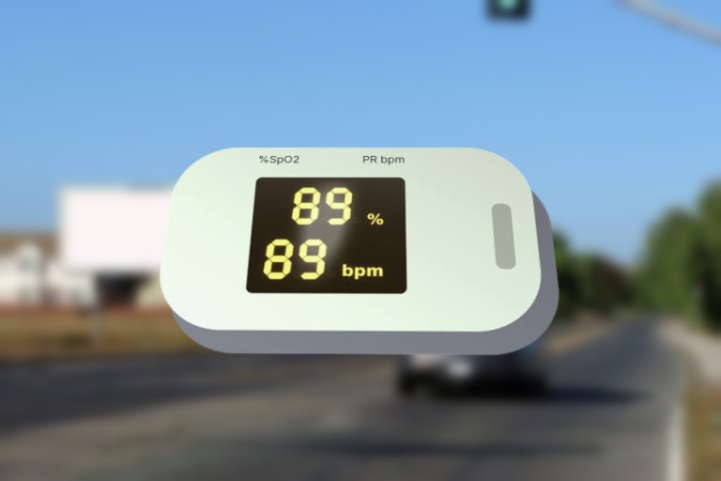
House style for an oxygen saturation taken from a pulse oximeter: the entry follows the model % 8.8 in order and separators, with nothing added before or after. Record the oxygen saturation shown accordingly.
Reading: % 89
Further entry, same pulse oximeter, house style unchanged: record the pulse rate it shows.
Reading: bpm 89
